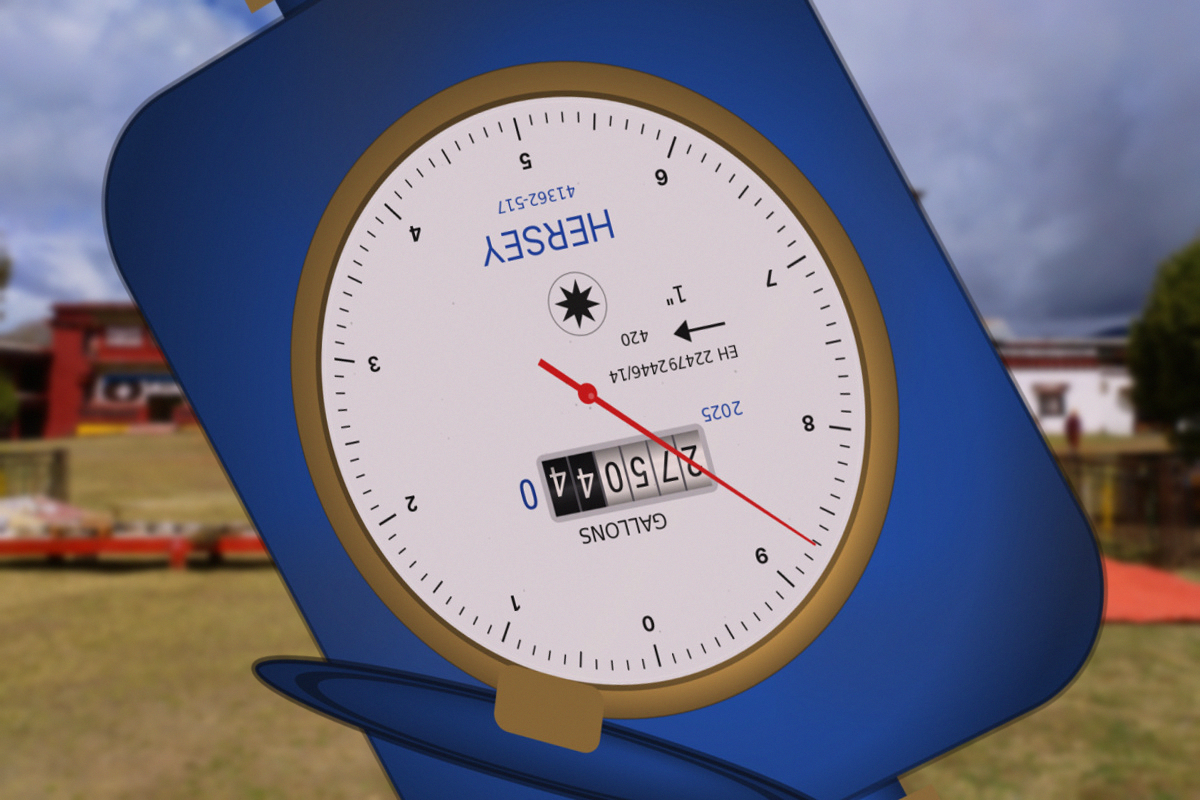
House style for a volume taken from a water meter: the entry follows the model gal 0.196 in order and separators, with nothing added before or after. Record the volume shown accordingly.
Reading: gal 2750438.7
